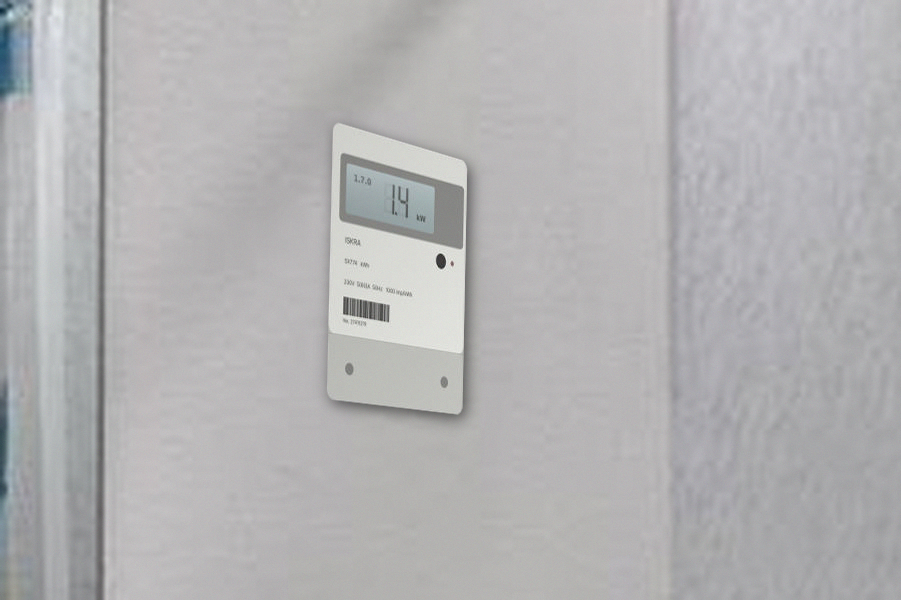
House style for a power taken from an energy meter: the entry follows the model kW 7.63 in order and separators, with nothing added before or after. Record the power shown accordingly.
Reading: kW 1.4
